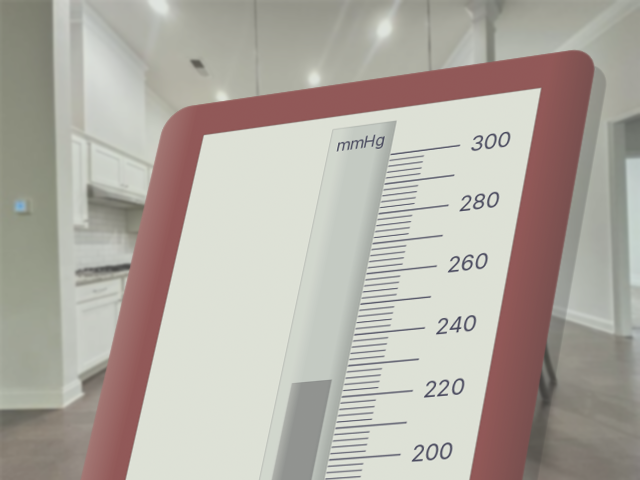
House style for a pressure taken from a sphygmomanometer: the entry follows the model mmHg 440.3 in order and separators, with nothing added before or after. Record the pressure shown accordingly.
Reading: mmHg 226
